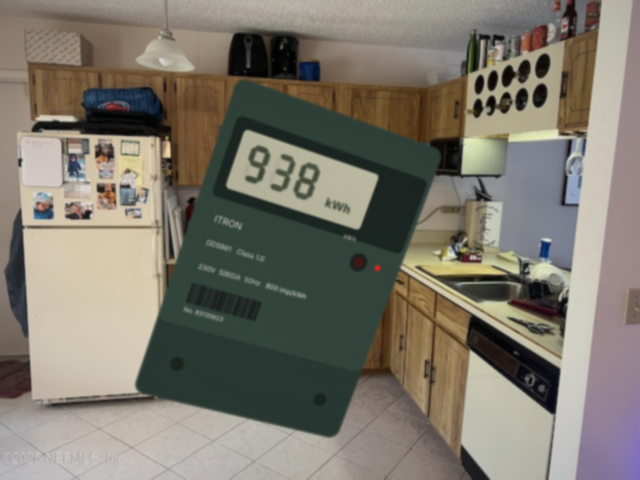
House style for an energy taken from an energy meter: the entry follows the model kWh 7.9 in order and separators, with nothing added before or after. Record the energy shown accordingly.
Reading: kWh 938
